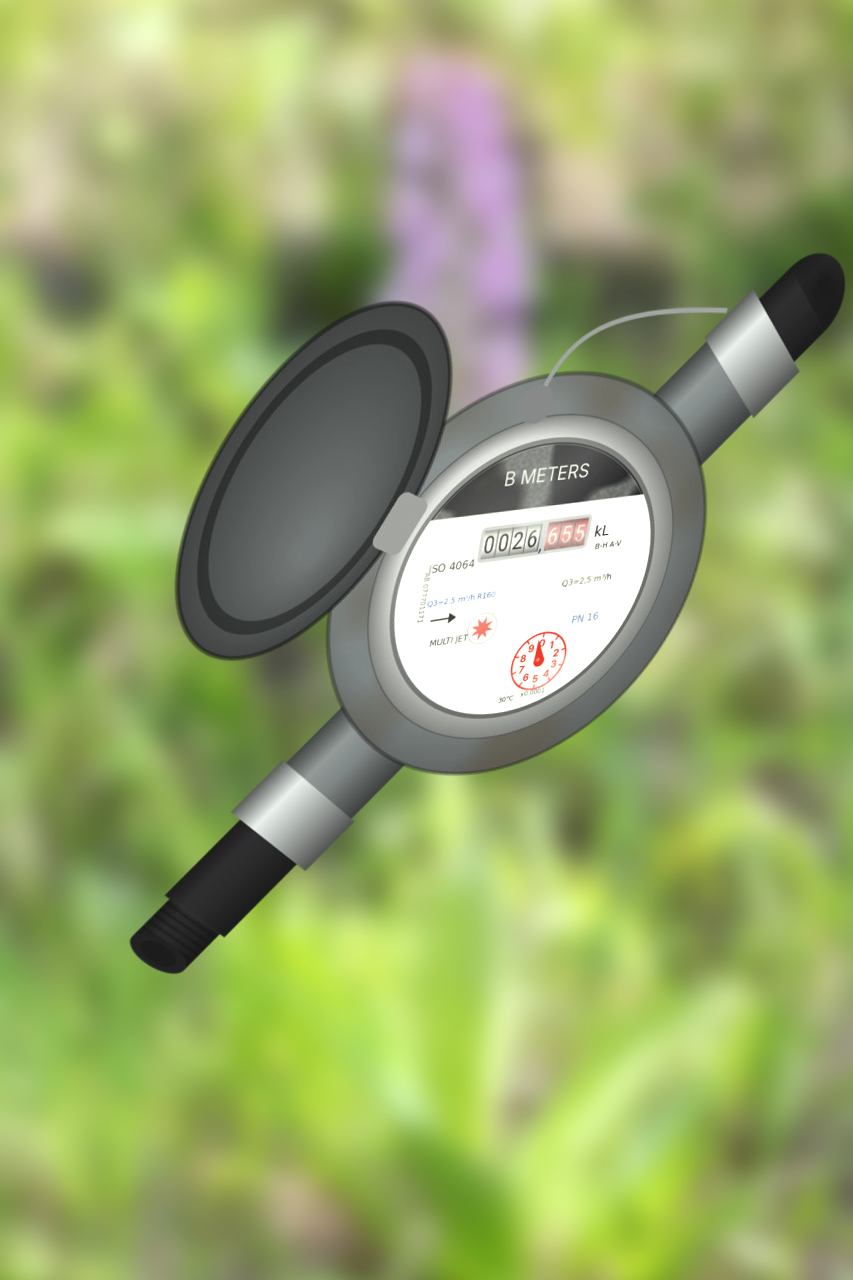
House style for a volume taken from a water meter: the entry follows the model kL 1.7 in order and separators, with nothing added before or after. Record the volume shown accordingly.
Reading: kL 26.6549
